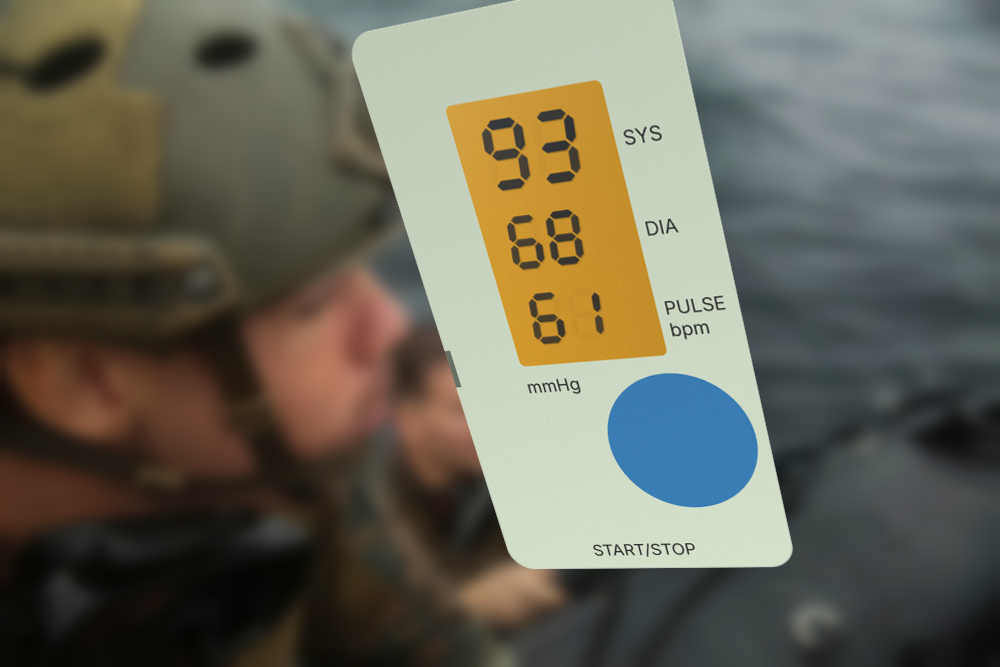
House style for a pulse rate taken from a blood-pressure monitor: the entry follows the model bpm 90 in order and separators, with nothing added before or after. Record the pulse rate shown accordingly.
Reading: bpm 61
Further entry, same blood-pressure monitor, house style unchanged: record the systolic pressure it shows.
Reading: mmHg 93
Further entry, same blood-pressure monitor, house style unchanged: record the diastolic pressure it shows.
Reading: mmHg 68
